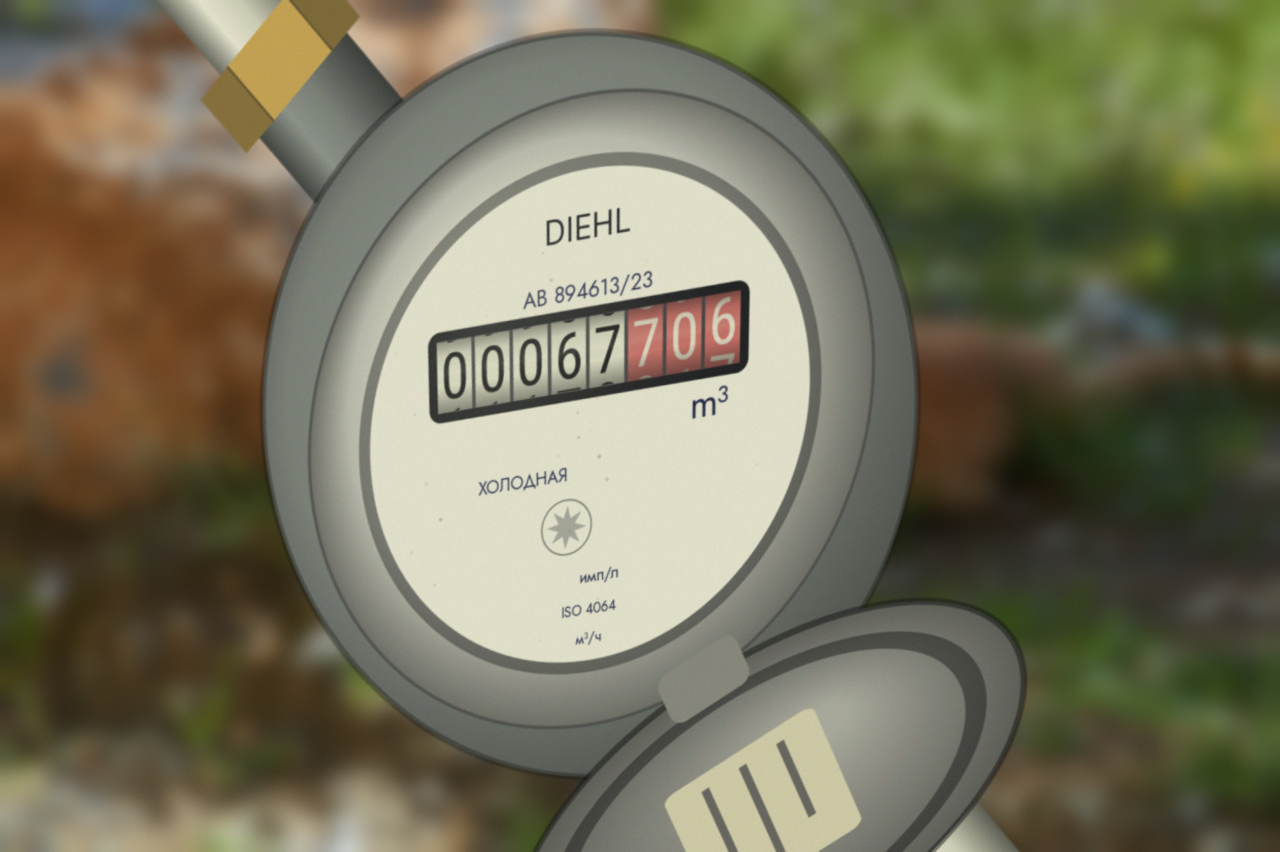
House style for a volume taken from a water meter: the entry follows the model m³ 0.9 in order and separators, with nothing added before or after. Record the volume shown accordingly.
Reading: m³ 67.706
